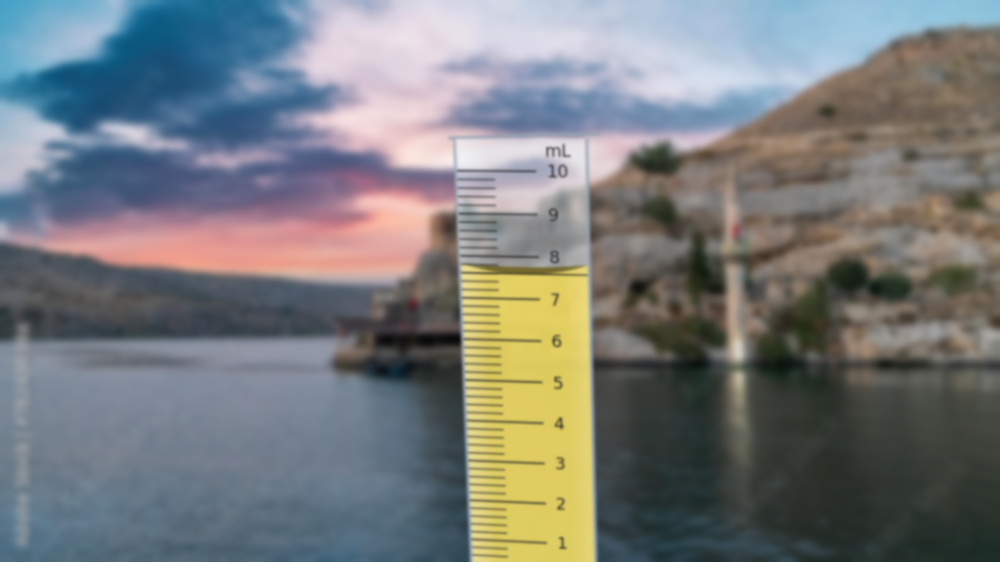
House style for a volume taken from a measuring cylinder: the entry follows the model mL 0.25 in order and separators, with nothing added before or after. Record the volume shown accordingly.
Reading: mL 7.6
